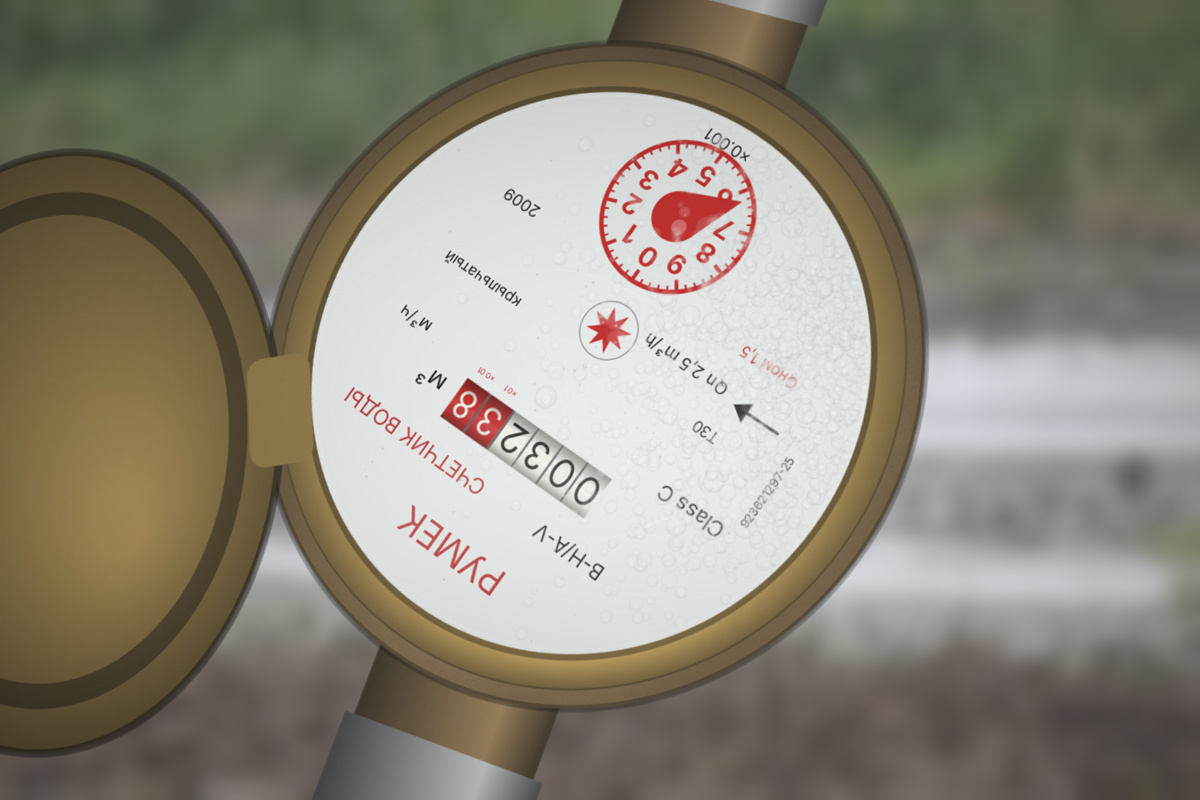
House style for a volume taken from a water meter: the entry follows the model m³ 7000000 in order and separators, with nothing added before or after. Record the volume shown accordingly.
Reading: m³ 32.386
